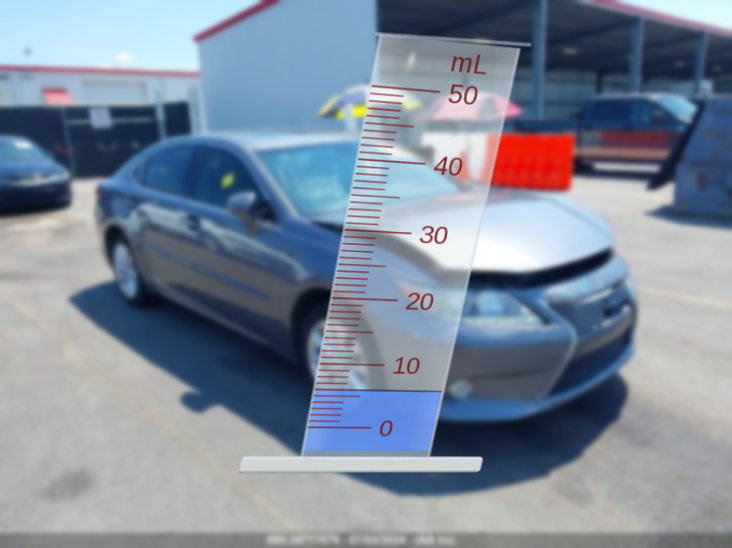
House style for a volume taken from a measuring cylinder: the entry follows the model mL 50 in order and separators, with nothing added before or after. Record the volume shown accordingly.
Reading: mL 6
